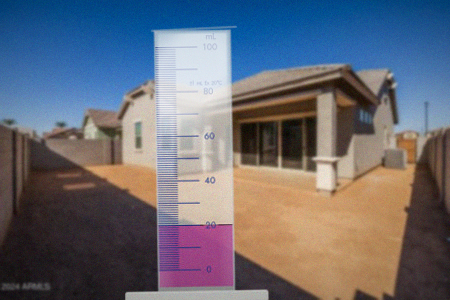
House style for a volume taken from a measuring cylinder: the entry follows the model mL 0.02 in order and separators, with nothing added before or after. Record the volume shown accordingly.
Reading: mL 20
